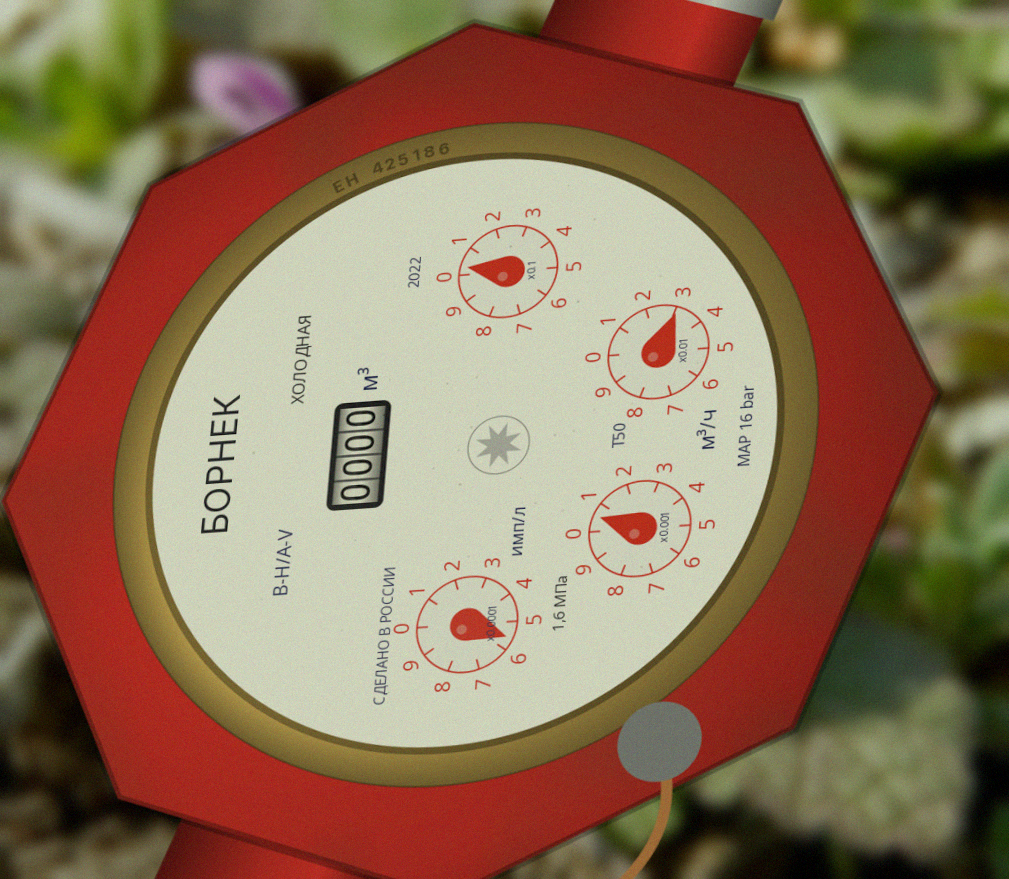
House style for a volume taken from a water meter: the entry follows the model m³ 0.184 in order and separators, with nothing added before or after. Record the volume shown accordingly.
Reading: m³ 0.0305
